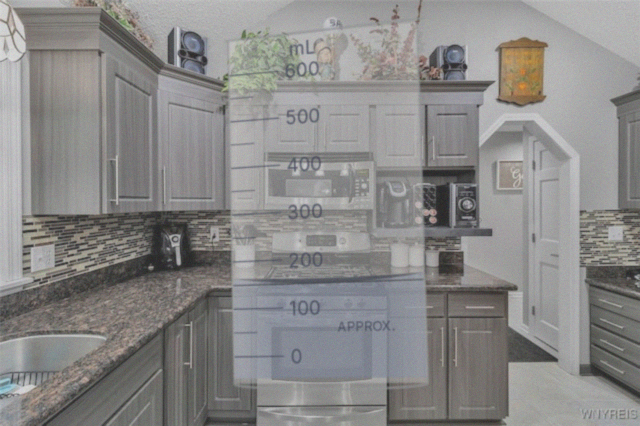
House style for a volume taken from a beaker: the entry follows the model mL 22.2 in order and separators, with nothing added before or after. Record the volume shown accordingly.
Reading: mL 150
